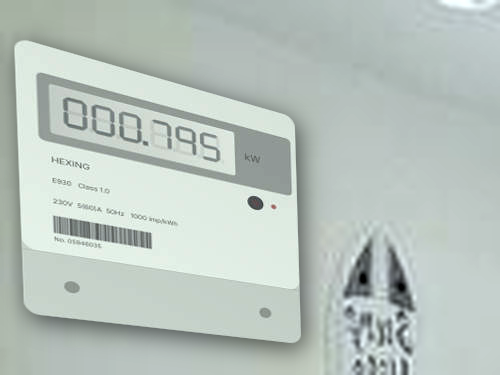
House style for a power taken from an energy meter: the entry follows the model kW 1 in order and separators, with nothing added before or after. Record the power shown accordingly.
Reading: kW 0.795
